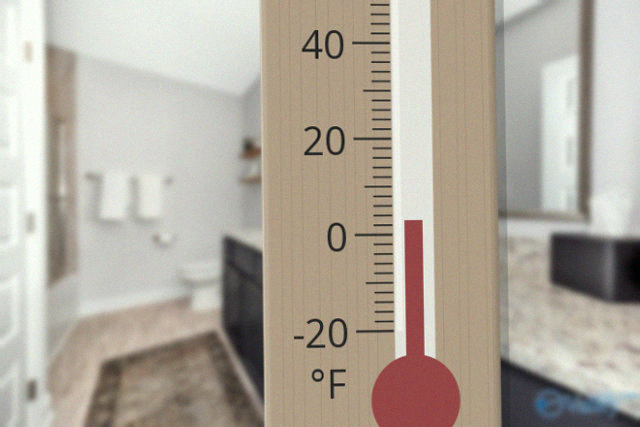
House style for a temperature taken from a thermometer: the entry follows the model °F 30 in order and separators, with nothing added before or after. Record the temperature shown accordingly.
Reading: °F 3
